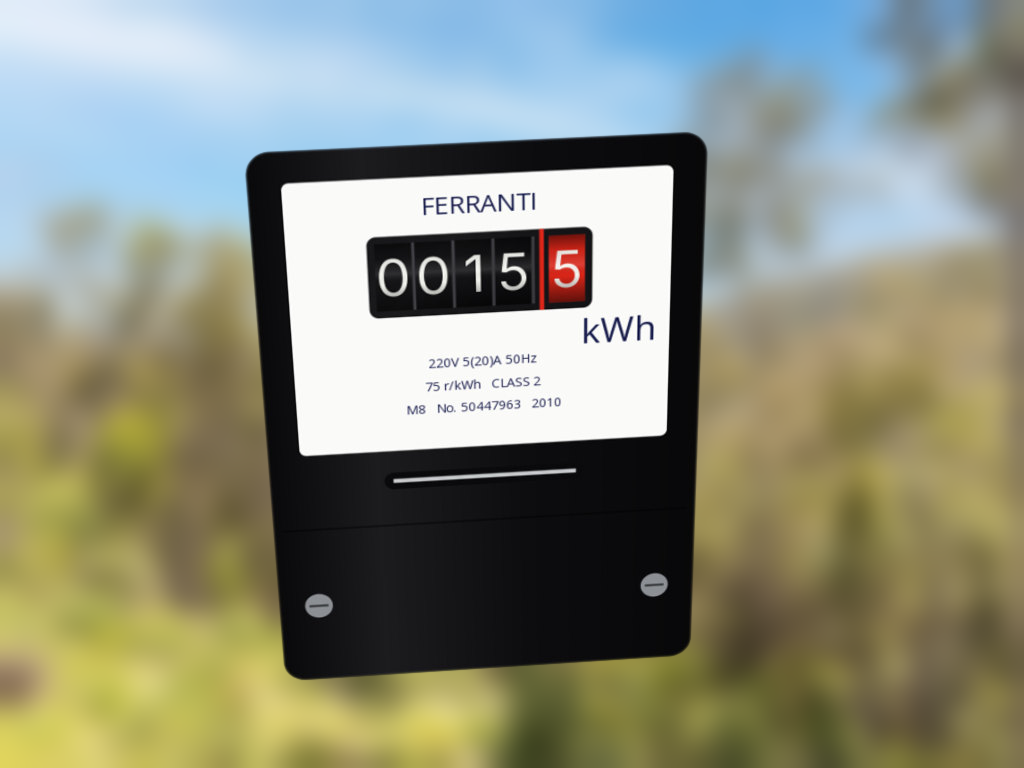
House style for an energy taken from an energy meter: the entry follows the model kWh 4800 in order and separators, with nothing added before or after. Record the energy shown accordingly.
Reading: kWh 15.5
